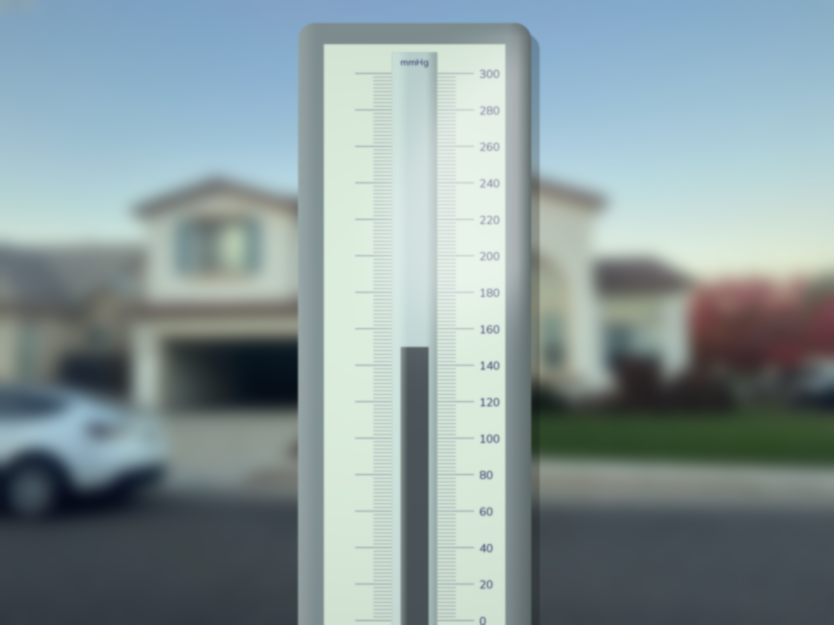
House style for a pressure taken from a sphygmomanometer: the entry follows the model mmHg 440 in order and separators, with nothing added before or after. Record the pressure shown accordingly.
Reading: mmHg 150
